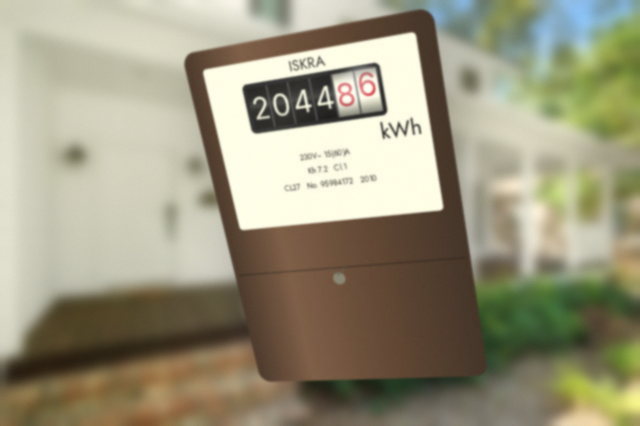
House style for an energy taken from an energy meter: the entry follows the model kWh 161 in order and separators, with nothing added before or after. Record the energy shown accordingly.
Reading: kWh 2044.86
